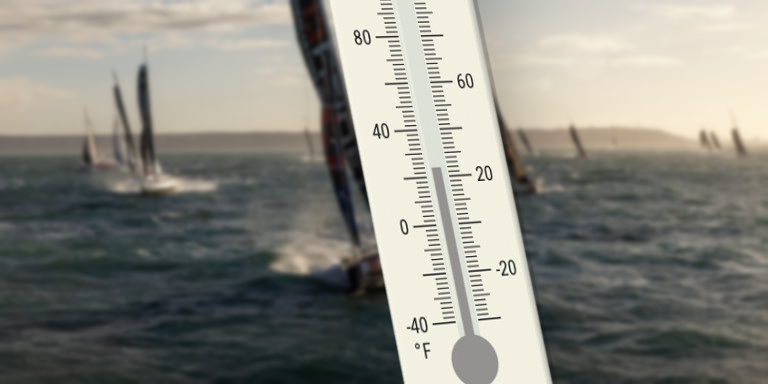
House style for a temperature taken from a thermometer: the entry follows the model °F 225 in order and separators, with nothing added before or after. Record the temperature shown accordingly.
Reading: °F 24
